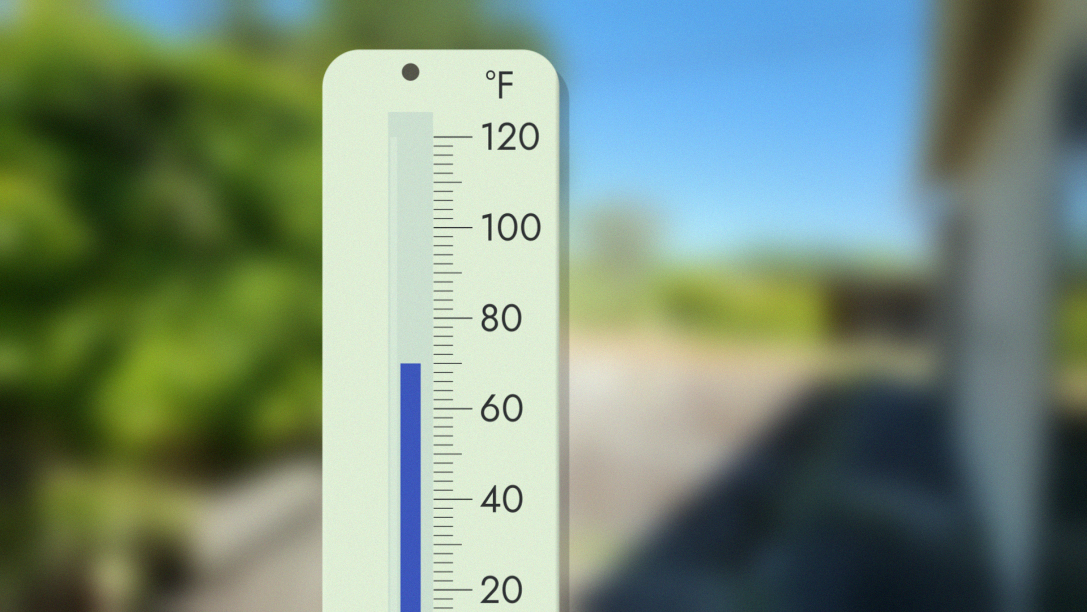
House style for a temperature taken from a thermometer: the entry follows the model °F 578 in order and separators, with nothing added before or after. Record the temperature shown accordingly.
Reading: °F 70
